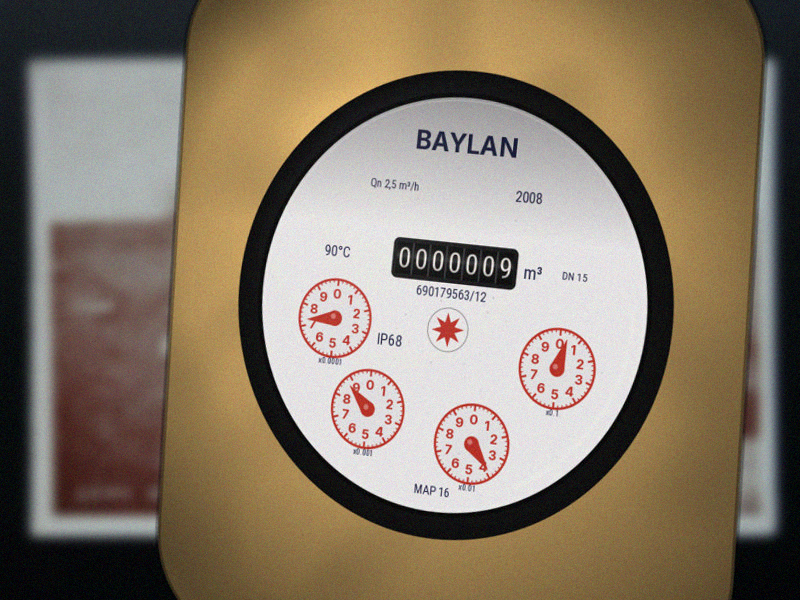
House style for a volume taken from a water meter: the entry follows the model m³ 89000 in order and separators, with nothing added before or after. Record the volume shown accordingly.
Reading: m³ 9.0387
